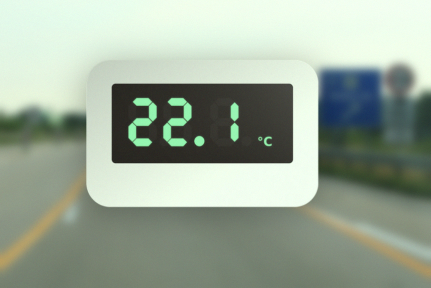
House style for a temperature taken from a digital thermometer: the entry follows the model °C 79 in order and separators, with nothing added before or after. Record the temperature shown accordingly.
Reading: °C 22.1
